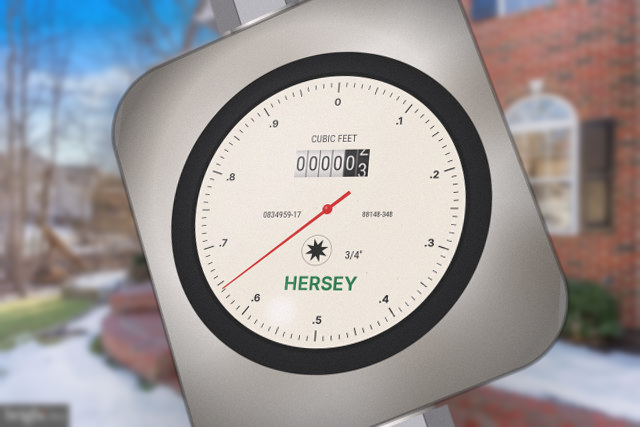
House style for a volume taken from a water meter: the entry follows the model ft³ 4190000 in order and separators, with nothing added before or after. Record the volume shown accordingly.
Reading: ft³ 2.64
